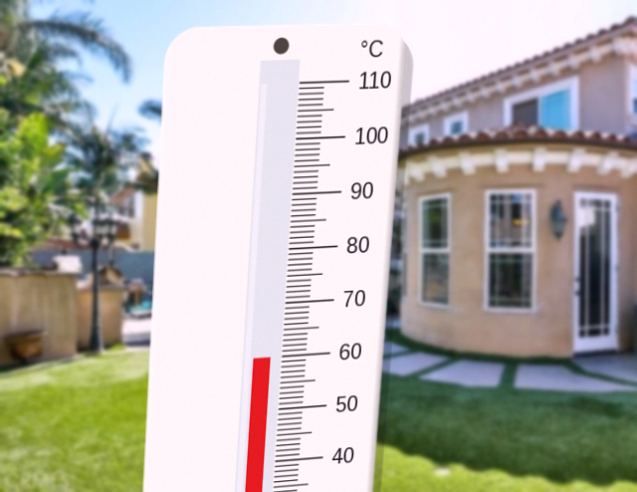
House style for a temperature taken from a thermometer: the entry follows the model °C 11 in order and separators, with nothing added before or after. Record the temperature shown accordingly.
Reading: °C 60
